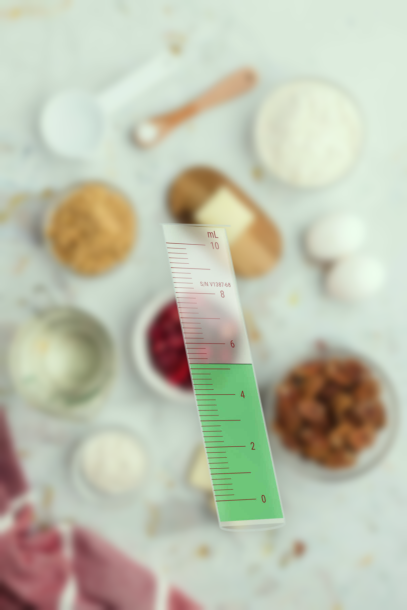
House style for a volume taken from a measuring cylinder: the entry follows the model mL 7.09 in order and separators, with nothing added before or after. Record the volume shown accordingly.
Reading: mL 5.2
